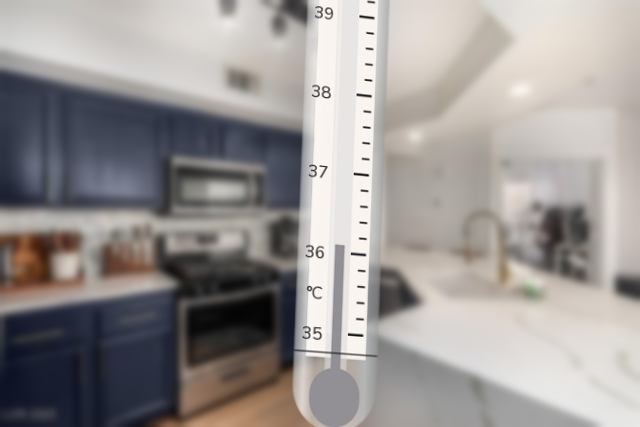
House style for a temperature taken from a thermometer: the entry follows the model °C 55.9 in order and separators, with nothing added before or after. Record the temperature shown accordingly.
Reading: °C 36.1
